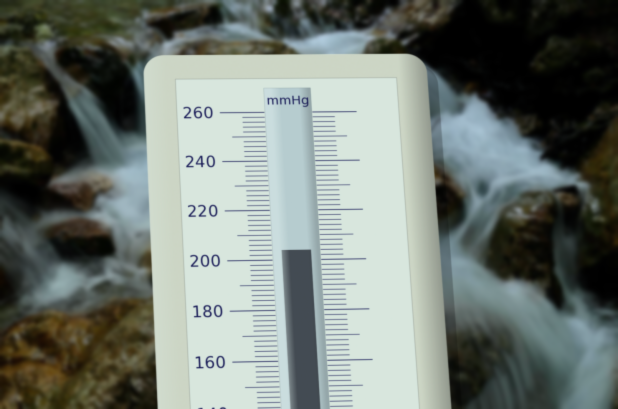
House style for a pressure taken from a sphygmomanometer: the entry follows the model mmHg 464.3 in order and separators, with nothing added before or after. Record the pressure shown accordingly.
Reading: mmHg 204
